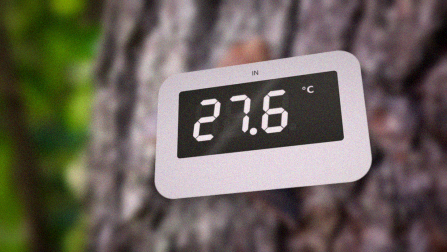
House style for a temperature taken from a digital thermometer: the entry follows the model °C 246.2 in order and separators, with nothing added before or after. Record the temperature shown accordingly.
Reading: °C 27.6
